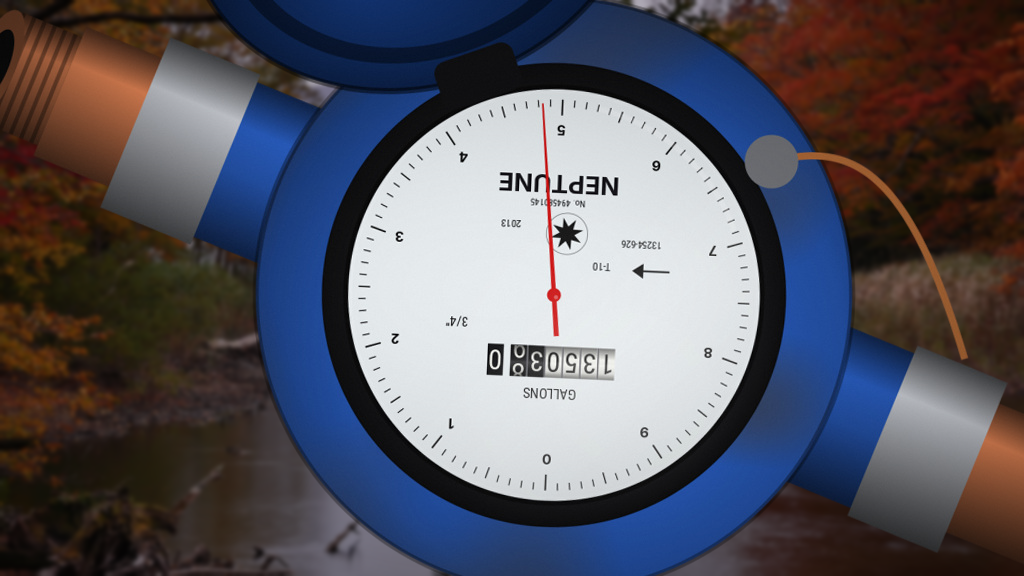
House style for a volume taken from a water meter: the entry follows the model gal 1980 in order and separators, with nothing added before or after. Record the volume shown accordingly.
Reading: gal 1350384.8
